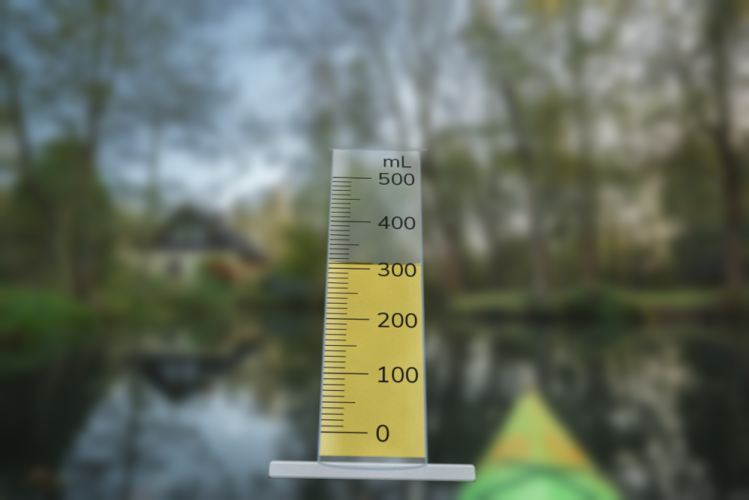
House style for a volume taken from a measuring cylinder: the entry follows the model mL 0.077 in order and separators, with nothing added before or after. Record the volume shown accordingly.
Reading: mL 310
